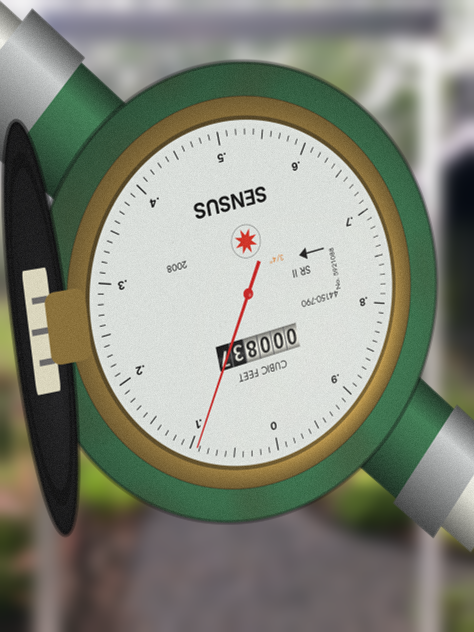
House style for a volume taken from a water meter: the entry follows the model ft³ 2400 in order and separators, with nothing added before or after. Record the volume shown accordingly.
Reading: ft³ 837.09
